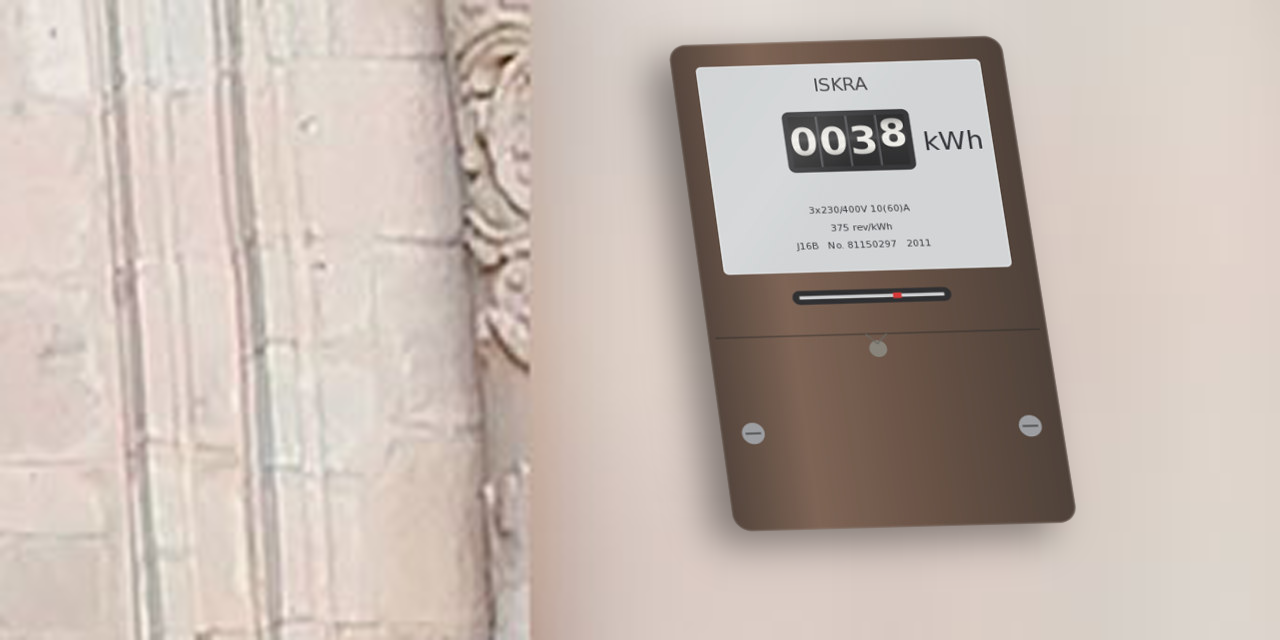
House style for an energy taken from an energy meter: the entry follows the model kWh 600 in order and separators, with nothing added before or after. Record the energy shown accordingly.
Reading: kWh 38
